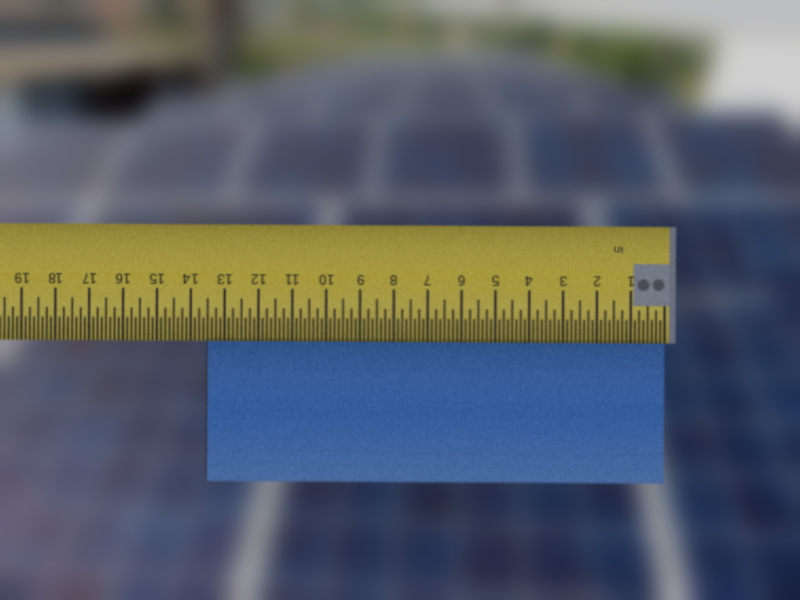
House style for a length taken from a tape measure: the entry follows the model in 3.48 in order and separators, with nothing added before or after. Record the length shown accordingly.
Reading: in 13.5
